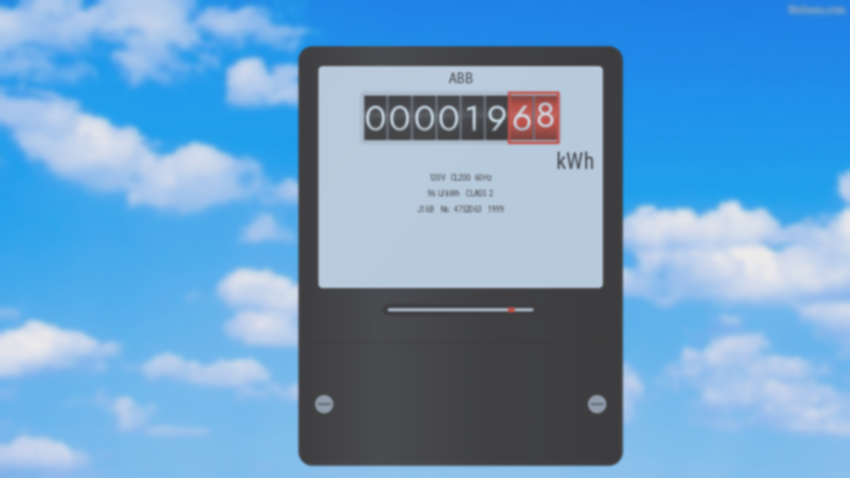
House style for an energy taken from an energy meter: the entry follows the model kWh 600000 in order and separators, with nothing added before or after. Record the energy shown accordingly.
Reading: kWh 19.68
